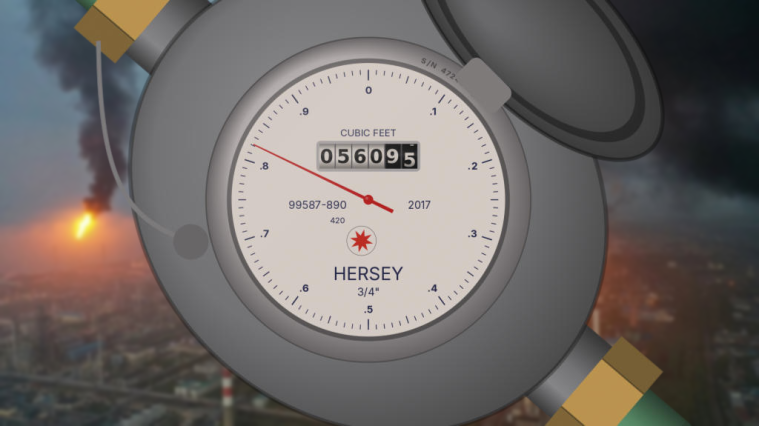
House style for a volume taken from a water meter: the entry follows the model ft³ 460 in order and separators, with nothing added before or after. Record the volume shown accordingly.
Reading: ft³ 56094.82
